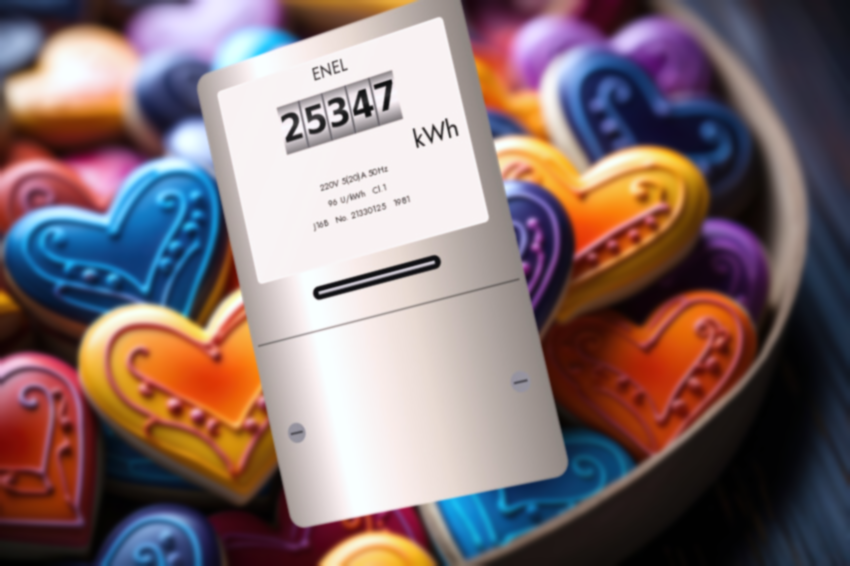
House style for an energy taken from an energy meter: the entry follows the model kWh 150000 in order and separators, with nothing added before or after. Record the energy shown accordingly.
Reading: kWh 25347
